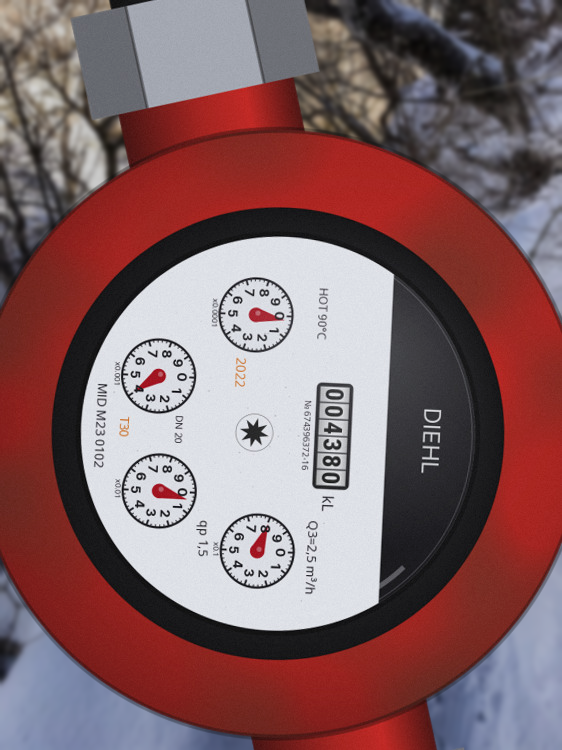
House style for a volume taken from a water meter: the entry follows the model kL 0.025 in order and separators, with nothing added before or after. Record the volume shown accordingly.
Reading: kL 4380.8040
